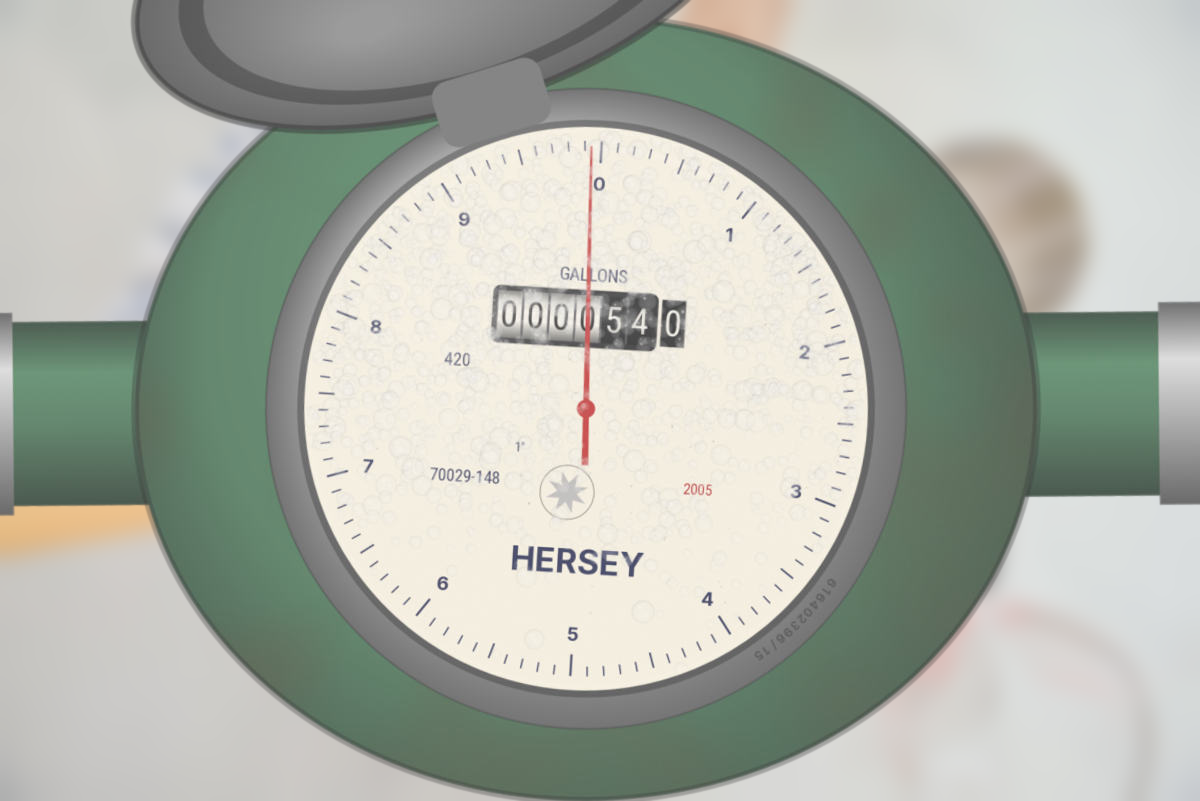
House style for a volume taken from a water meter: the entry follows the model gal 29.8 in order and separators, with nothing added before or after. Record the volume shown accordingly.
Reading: gal 539.9
